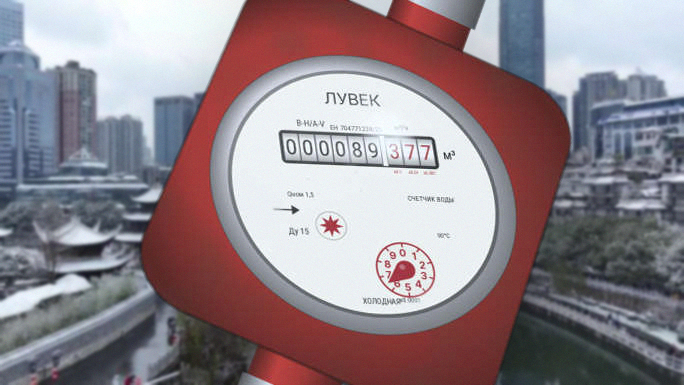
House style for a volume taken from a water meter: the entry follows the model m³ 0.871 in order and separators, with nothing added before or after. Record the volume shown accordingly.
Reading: m³ 89.3776
